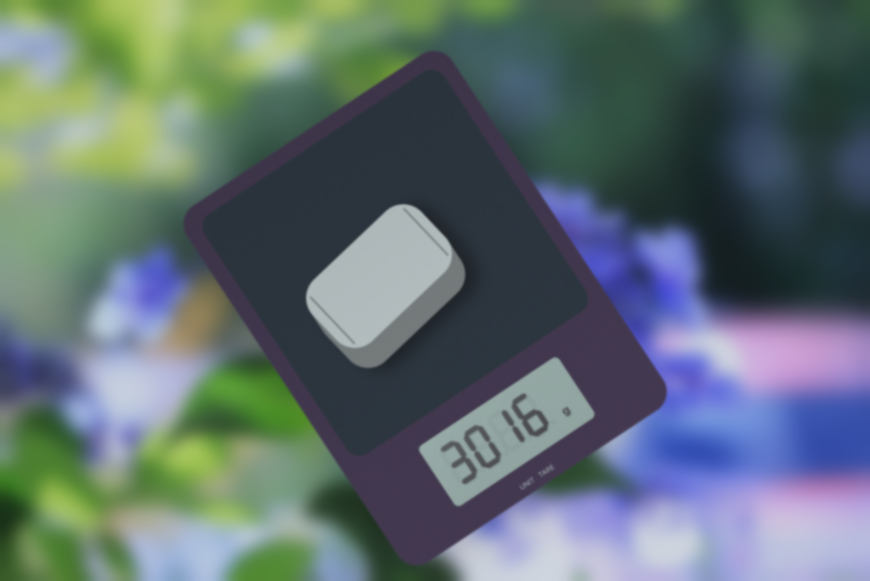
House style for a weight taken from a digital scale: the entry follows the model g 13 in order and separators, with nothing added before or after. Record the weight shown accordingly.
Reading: g 3016
